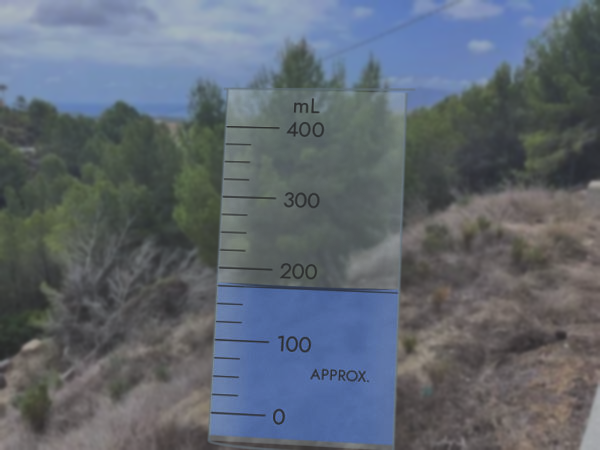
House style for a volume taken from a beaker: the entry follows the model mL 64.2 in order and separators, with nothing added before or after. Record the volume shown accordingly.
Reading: mL 175
